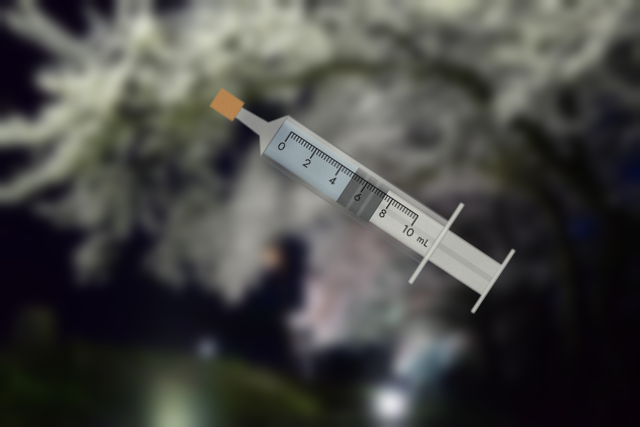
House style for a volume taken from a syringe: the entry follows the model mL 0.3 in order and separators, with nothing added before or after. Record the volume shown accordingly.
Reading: mL 5
